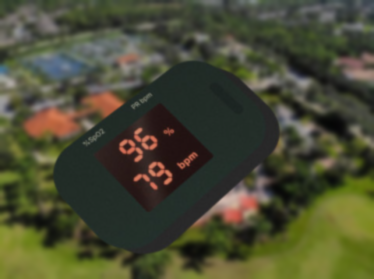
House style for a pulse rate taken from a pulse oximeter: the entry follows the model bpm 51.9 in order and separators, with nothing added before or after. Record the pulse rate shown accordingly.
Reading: bpm 79
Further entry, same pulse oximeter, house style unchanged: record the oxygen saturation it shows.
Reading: % 96
